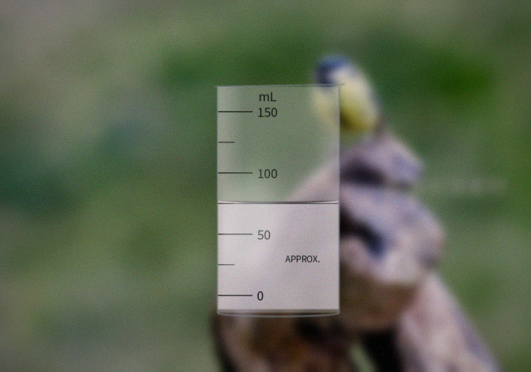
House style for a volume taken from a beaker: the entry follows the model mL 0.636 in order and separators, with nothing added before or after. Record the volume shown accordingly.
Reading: mL 75
